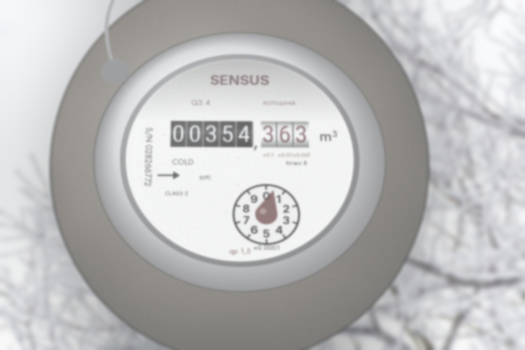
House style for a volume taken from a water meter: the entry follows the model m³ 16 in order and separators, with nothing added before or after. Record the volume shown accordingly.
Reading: m³ 354.3630
